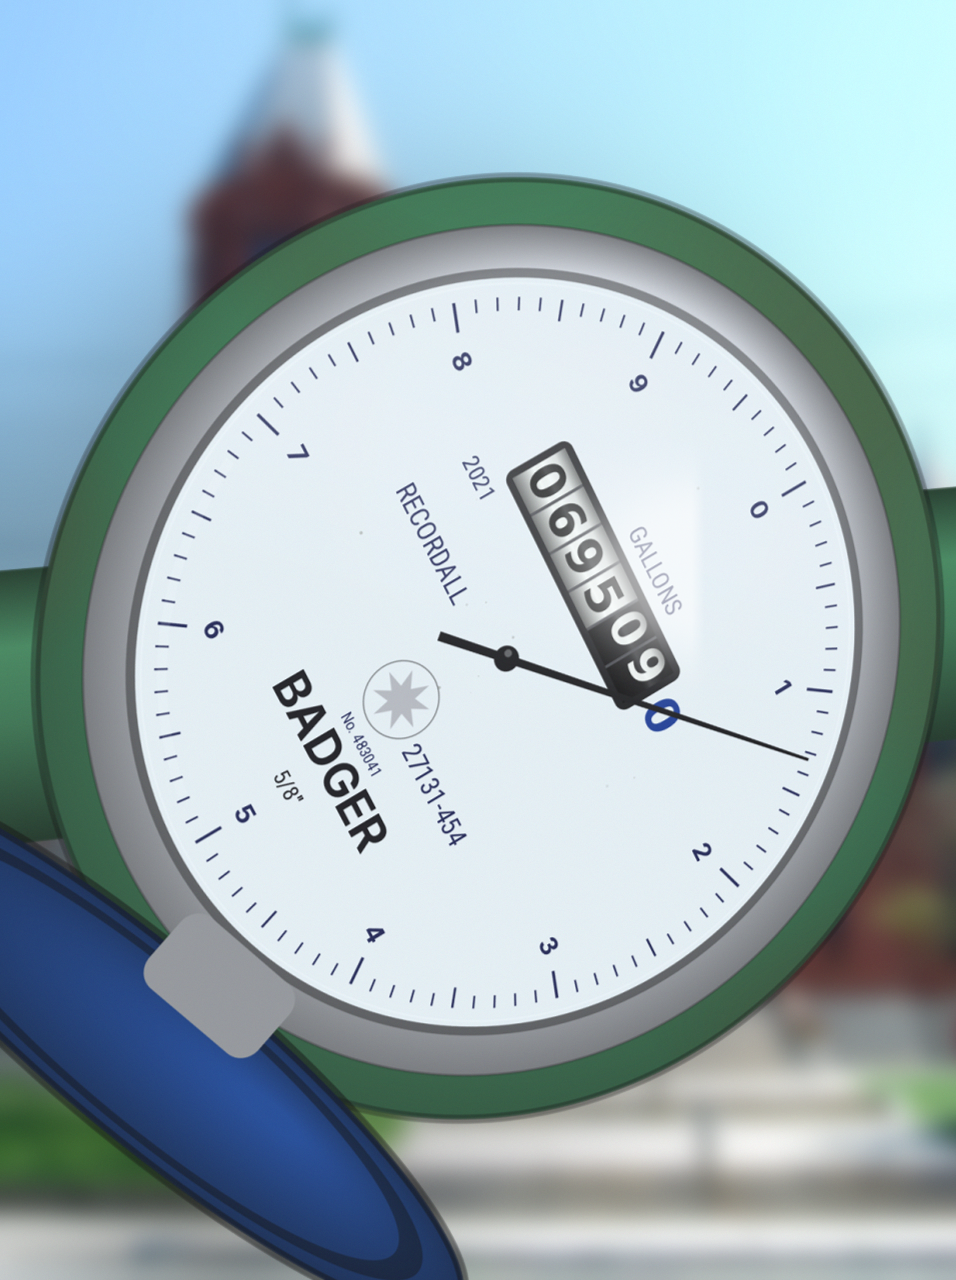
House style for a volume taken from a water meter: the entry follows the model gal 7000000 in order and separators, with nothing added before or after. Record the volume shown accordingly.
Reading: gal 695091.3
